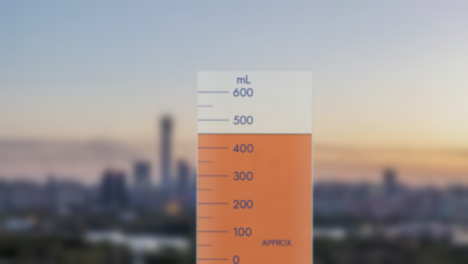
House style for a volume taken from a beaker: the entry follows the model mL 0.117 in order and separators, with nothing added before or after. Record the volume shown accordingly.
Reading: mL 450
